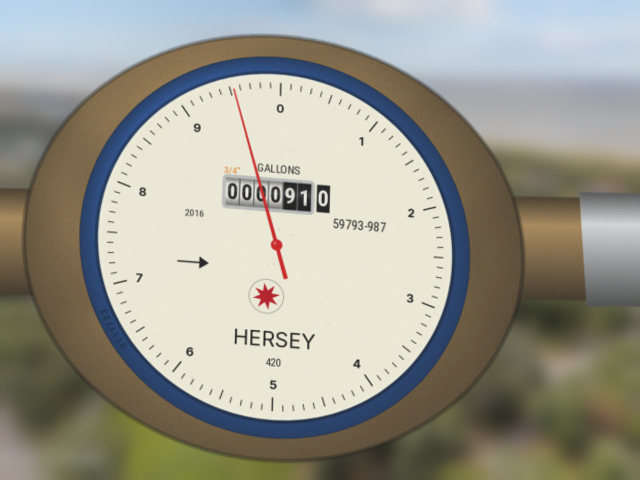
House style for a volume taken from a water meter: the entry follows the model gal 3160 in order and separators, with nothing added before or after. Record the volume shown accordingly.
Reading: gal 909.5
